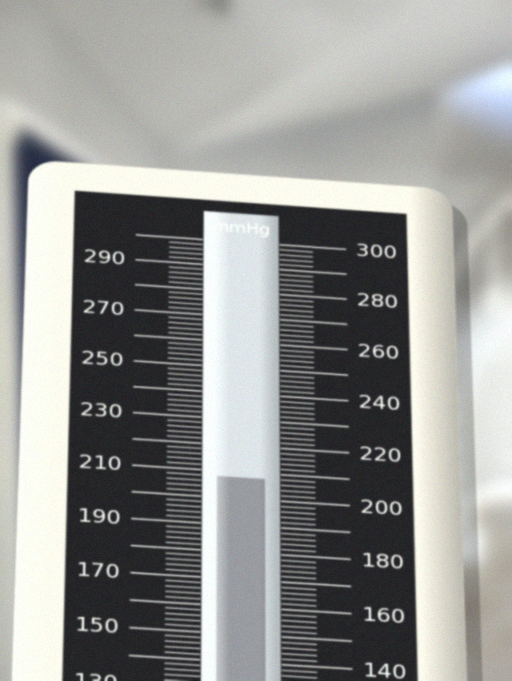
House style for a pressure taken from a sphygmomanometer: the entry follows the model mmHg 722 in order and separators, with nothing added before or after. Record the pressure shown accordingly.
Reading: mmHg 208
